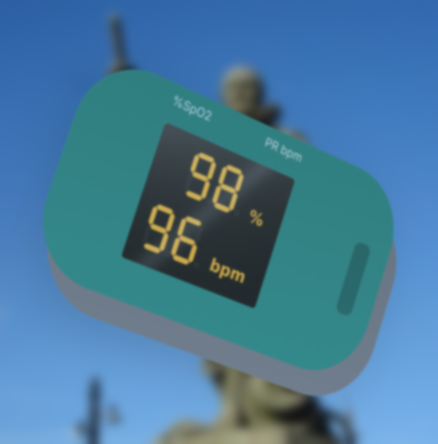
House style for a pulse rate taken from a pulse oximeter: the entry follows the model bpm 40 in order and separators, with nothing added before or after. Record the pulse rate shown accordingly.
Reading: bpm 96
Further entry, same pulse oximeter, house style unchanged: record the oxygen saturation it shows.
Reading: % 98
